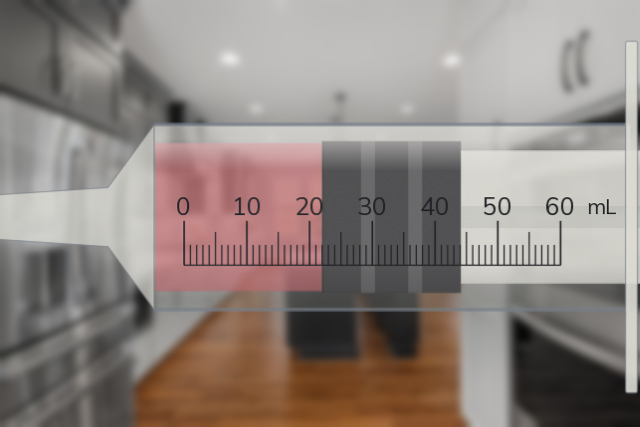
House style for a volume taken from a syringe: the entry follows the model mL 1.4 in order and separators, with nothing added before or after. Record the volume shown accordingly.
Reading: mL 22
